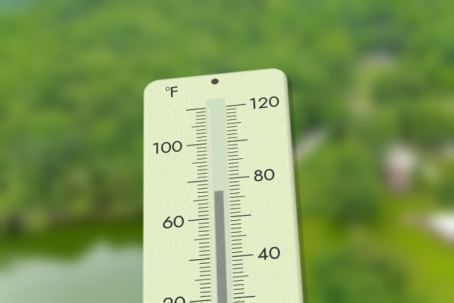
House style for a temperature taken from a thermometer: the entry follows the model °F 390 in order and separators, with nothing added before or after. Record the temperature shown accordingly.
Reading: °F 74
